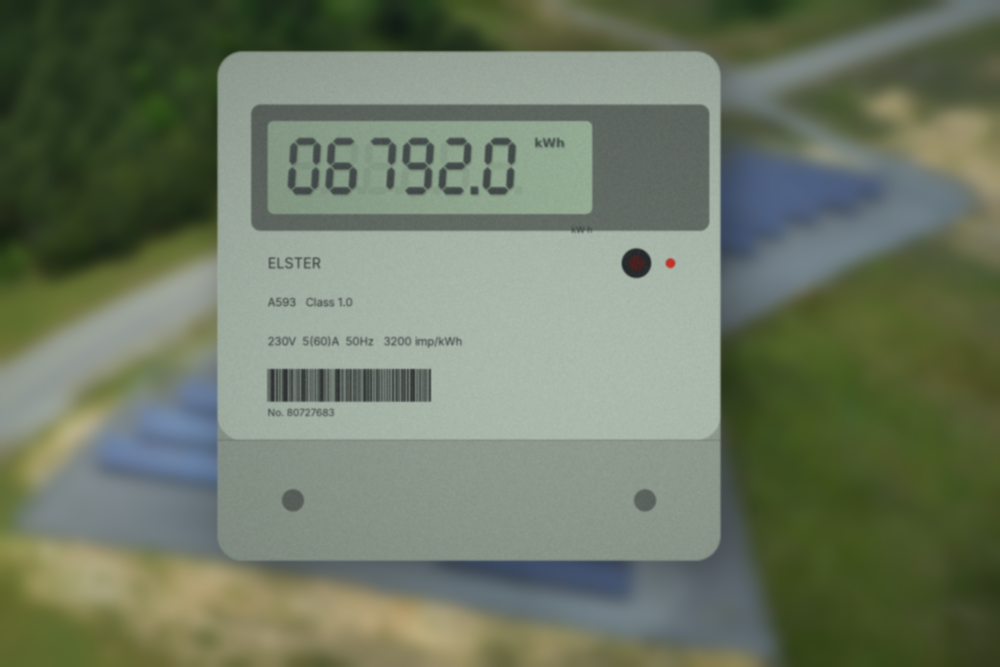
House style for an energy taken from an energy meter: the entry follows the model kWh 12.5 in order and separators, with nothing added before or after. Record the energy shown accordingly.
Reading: kWh 6792.0
